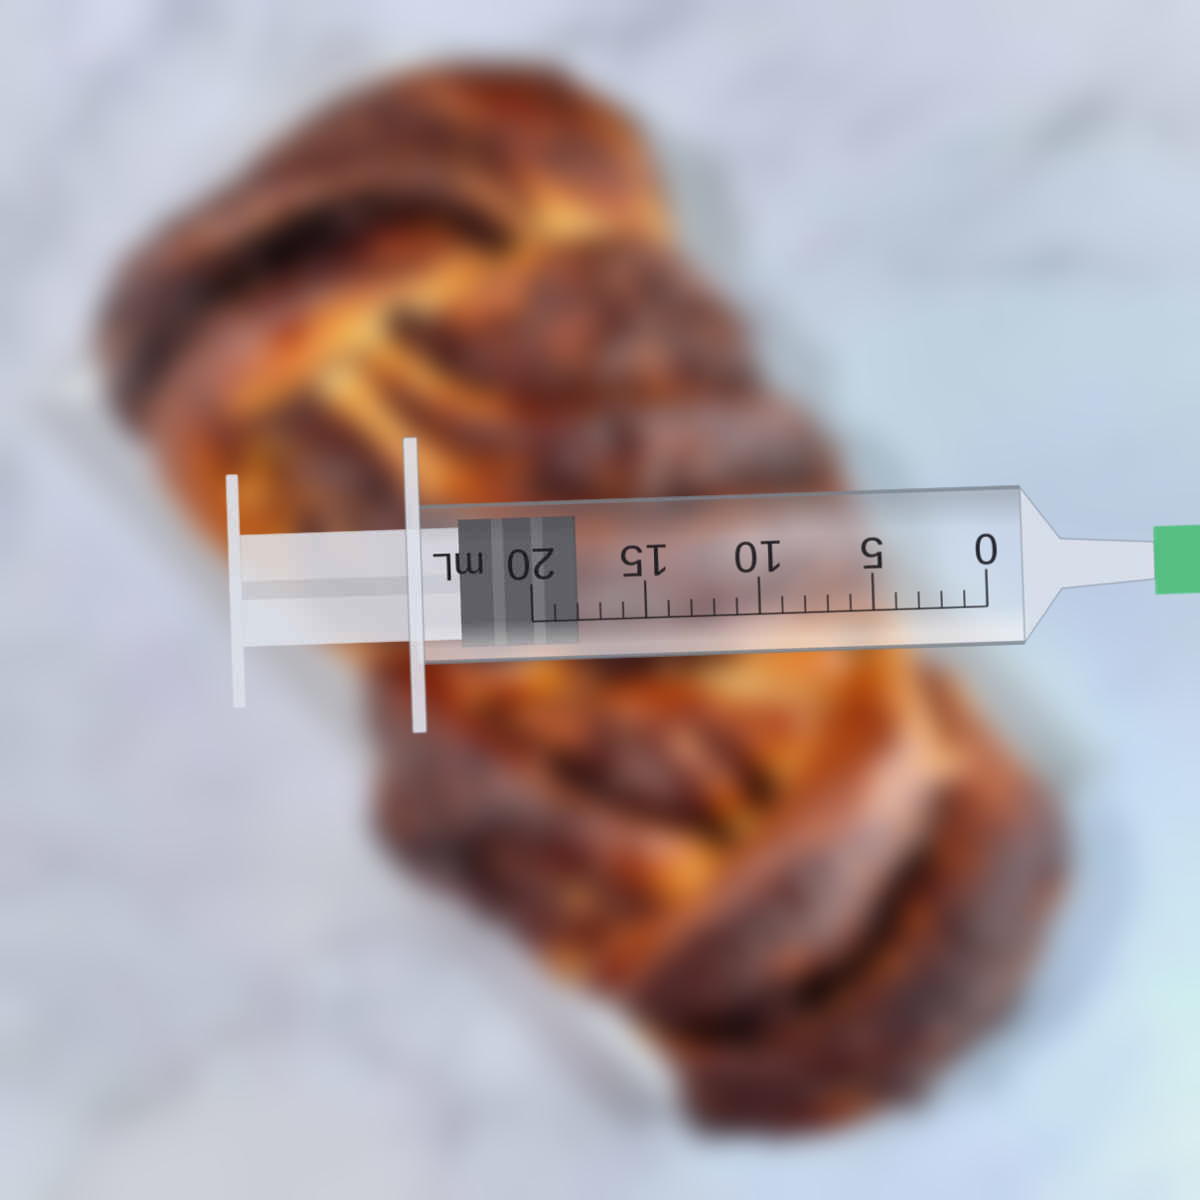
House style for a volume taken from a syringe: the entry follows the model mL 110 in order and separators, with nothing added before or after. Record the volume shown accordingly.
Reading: mL 18
